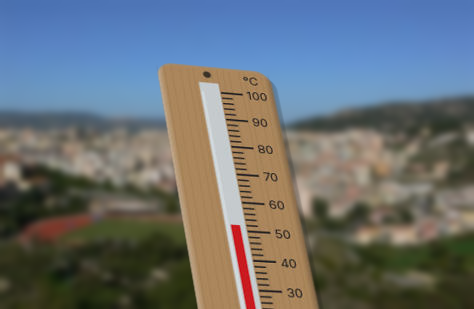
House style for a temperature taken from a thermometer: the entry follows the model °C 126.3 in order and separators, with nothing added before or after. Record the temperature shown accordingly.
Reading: °C 52
